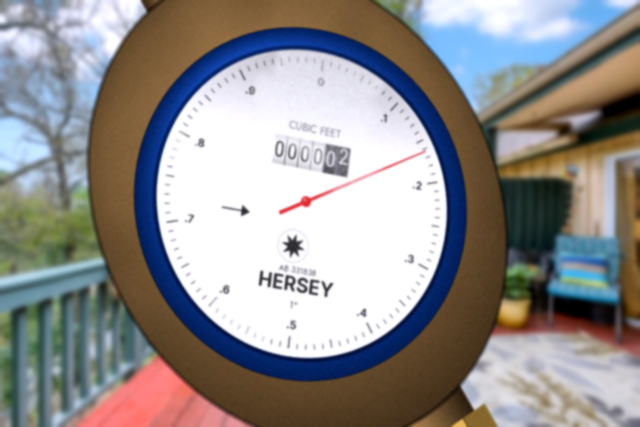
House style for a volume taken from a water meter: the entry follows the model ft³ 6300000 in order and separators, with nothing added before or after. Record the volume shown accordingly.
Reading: ft³ 2.16
